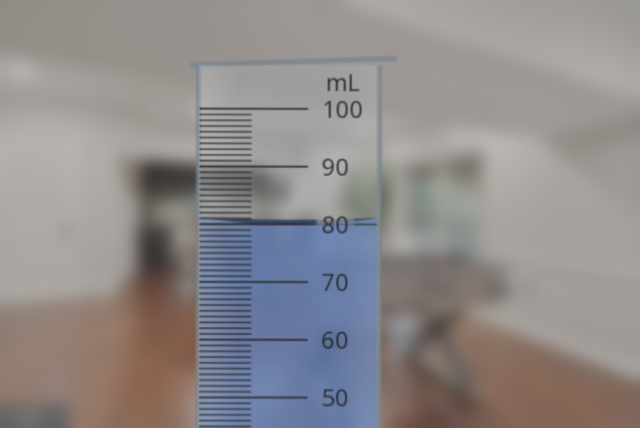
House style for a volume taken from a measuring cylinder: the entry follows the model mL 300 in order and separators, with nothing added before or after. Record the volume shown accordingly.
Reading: mL 80
